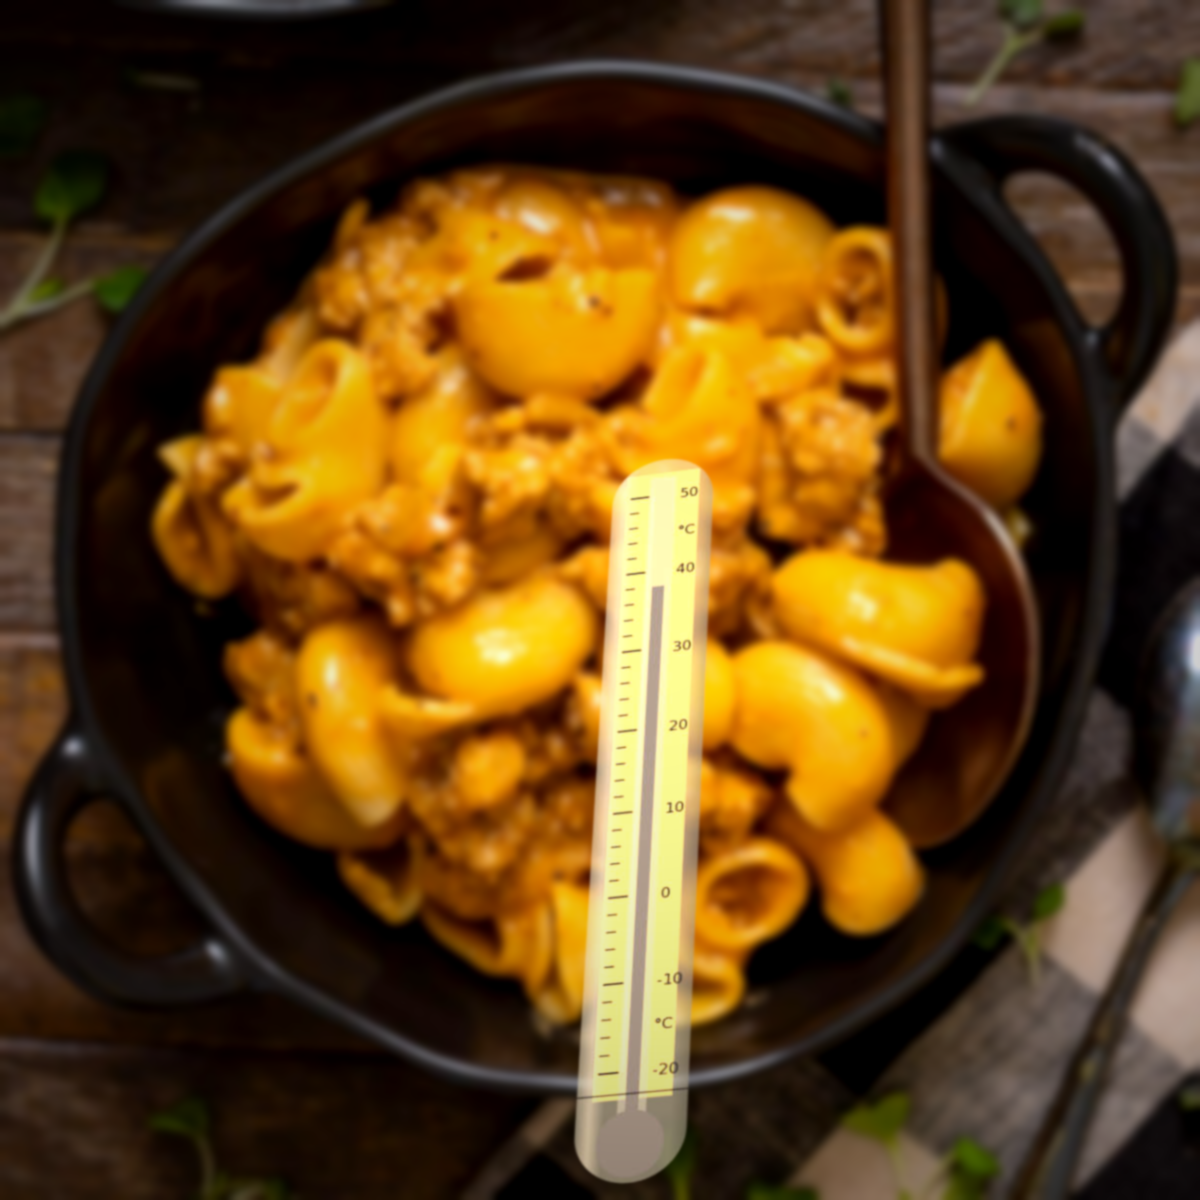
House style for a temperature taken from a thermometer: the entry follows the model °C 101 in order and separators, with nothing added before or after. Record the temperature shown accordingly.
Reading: °C 38
